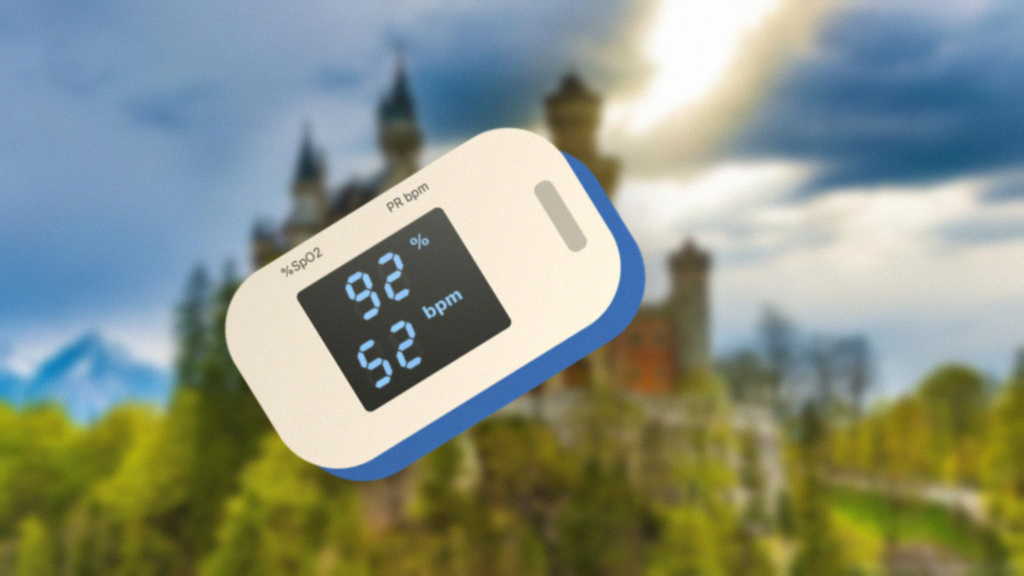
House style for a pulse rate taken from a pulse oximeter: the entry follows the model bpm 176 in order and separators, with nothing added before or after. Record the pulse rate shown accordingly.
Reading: bpm 52
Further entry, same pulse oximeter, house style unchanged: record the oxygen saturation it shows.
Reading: % 92
